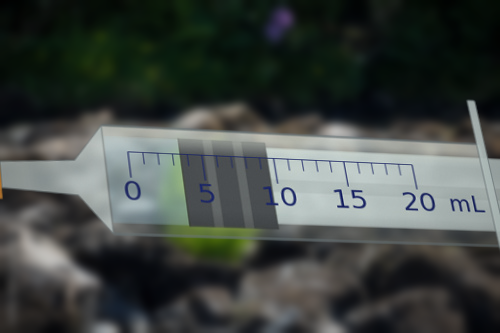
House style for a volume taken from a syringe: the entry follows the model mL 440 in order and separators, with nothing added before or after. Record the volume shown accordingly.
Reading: mL 3.5
